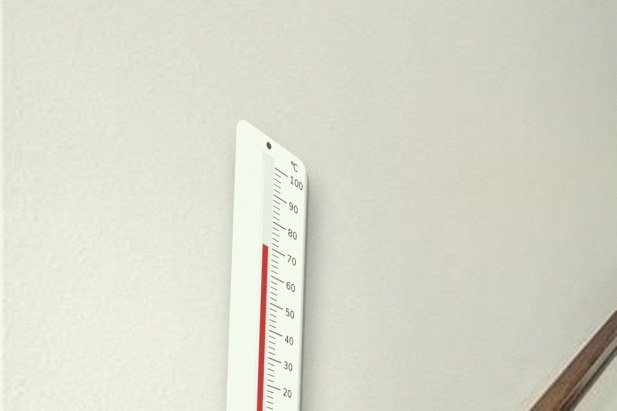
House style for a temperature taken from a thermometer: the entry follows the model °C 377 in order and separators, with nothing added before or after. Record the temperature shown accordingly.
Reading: °C 70
